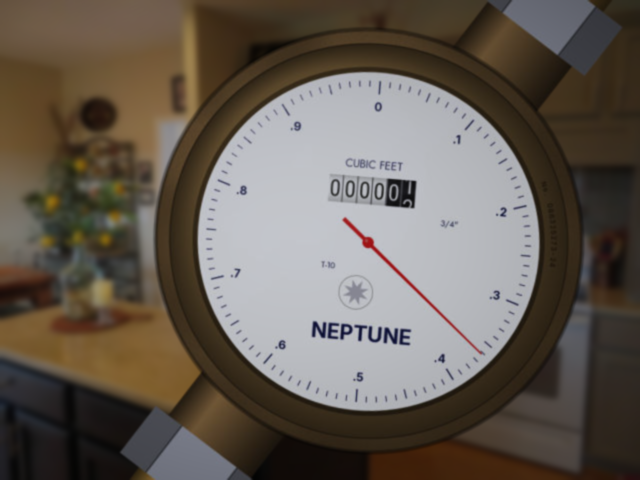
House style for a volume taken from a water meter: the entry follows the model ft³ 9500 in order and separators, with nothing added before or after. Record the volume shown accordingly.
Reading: ft³ 1.36
